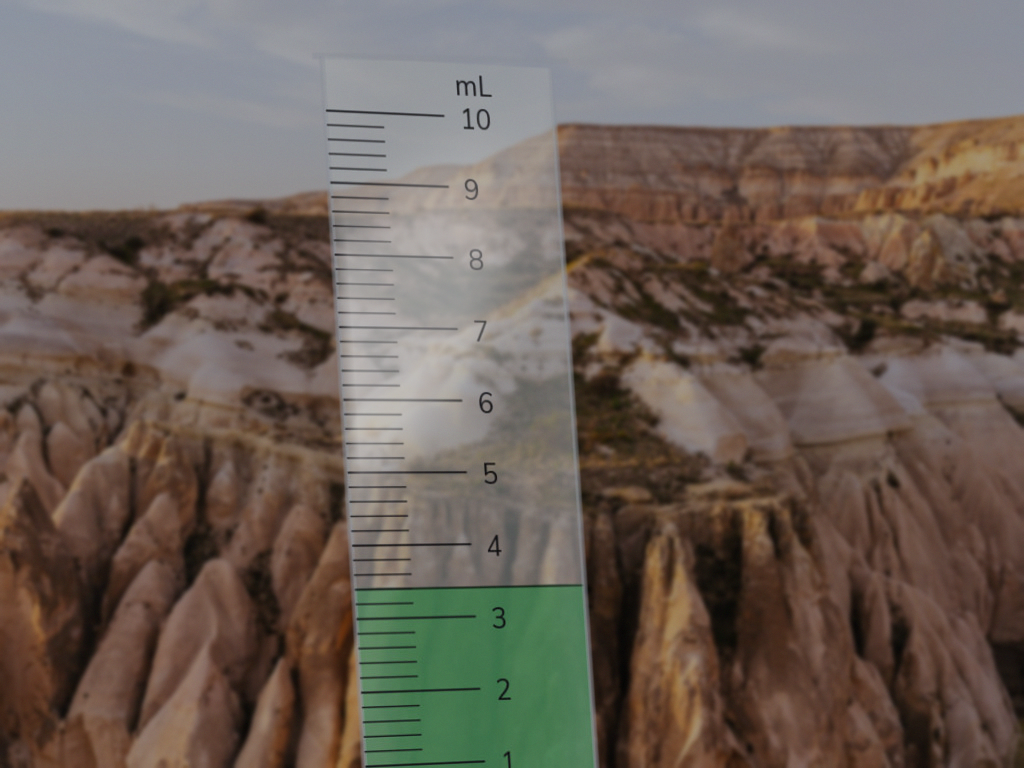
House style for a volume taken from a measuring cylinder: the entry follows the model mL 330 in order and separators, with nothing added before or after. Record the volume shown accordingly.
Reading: mL 3.4
